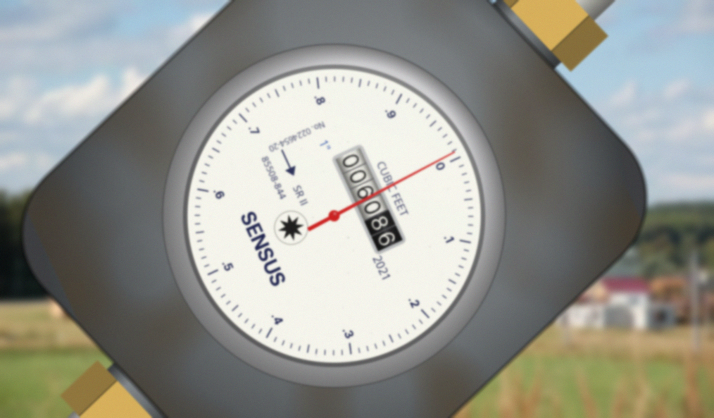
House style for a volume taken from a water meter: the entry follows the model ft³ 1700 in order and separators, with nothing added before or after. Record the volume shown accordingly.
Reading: ft³ 6085.99
